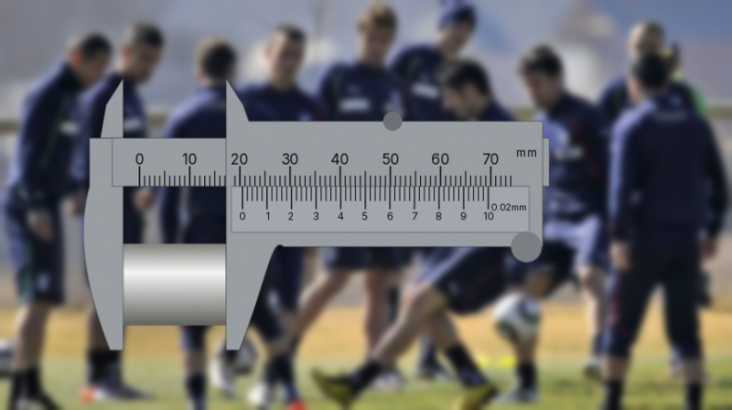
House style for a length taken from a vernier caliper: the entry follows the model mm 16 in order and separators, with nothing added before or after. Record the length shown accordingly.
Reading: mm 20.5
